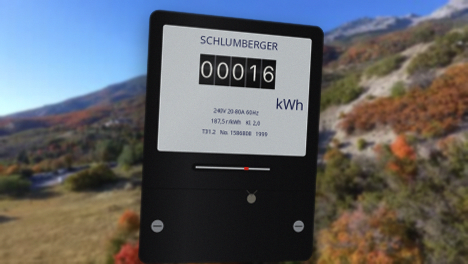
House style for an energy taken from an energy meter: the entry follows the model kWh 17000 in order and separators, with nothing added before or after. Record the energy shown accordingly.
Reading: kWh 16
